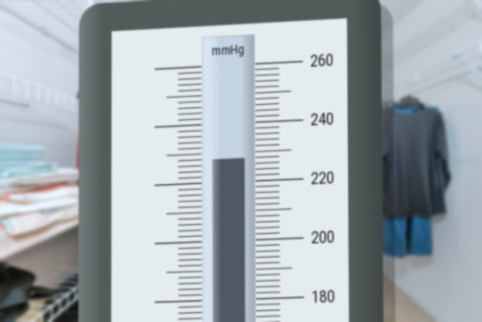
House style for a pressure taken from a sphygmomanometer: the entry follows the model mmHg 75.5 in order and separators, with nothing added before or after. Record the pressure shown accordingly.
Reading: mmHg 228
